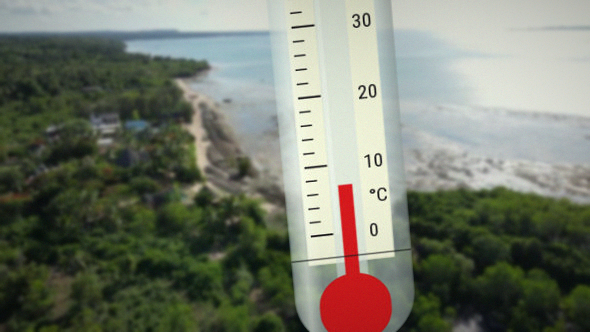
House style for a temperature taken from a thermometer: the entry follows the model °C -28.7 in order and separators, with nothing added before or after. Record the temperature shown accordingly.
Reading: °C 7
